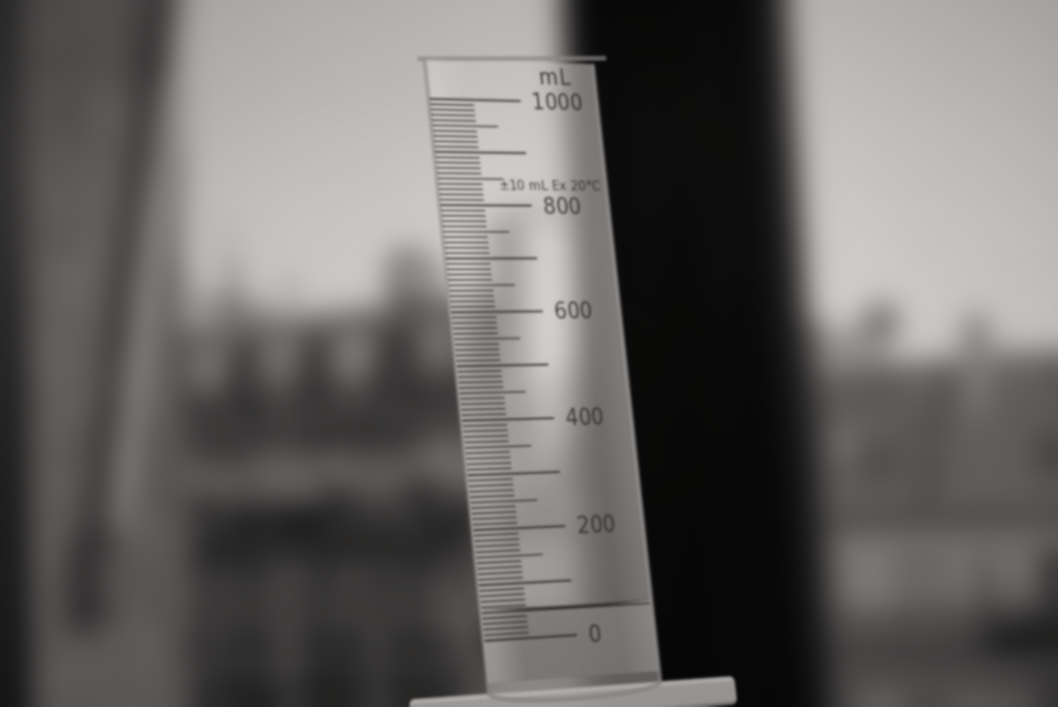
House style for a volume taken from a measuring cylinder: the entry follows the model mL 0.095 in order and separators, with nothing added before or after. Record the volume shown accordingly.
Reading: mL 50
